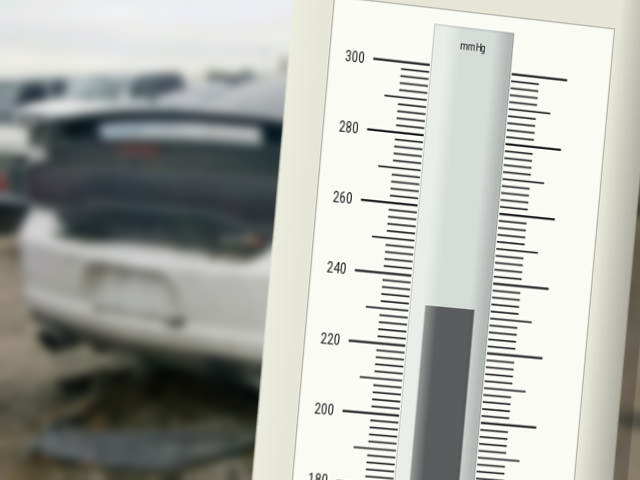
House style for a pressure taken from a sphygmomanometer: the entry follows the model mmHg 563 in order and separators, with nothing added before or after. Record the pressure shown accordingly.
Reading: mmHg 232
